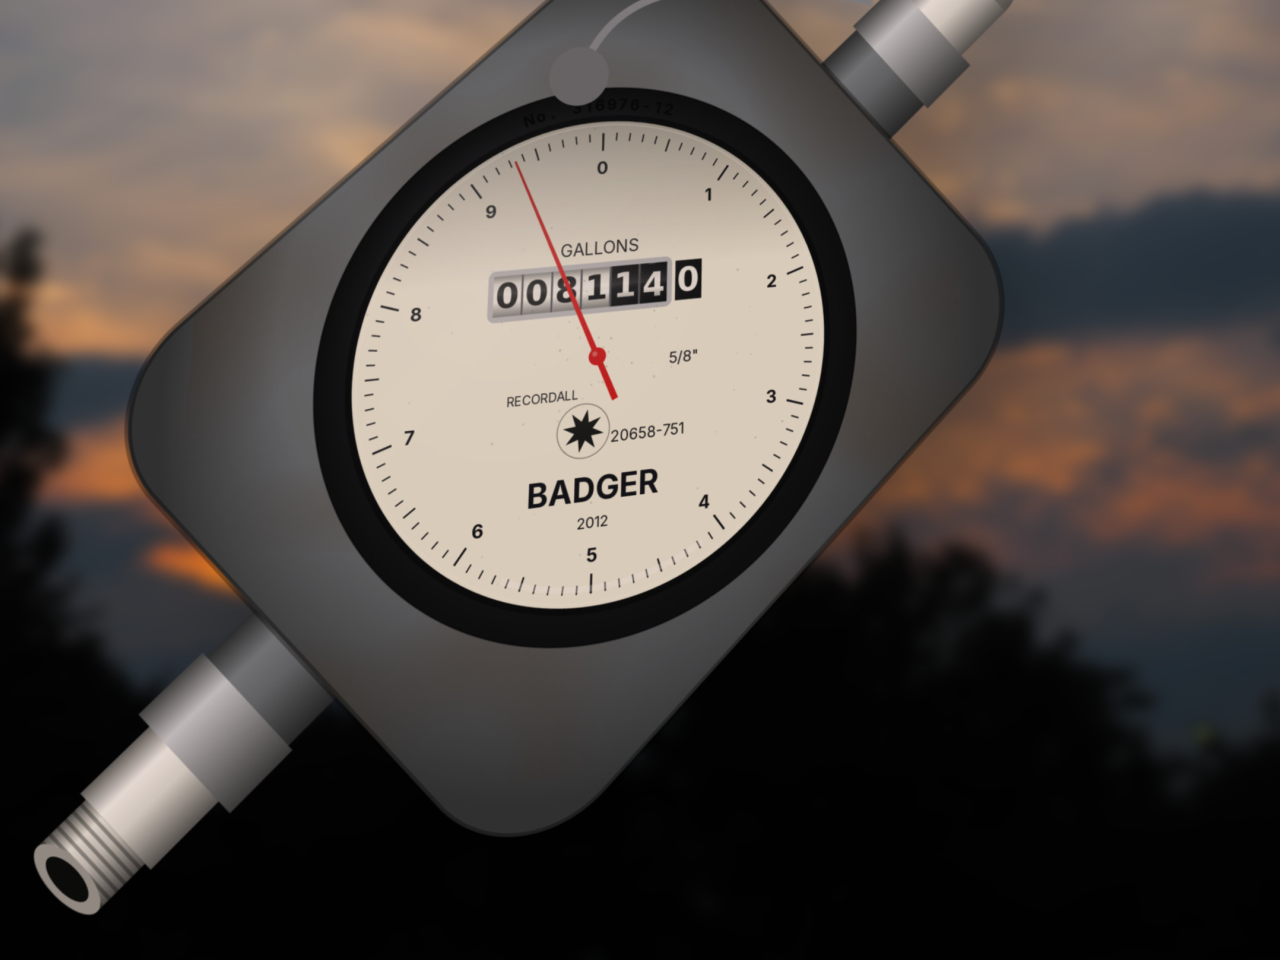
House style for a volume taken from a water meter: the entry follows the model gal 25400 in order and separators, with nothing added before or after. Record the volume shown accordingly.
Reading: gal 81139.3
